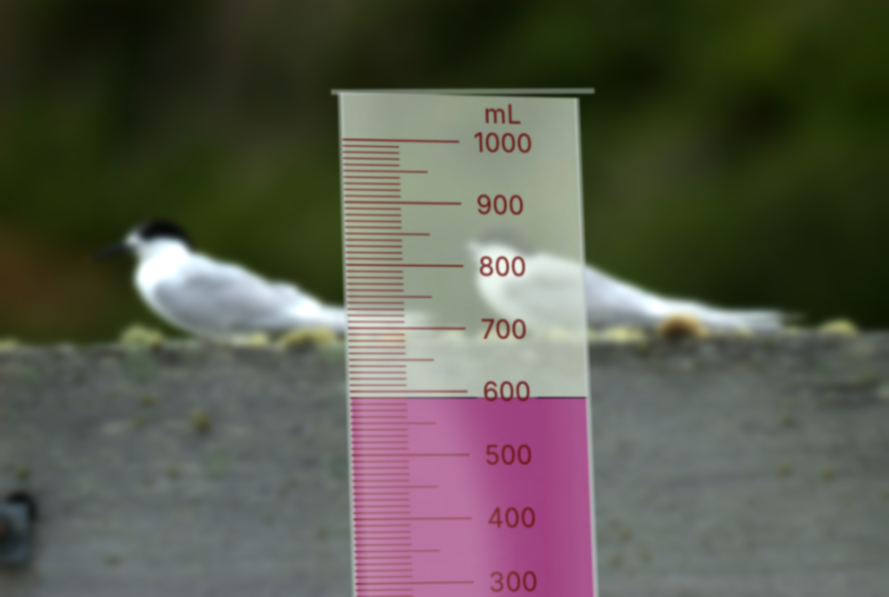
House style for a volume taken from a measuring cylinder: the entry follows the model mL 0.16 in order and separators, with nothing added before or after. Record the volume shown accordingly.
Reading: mL 590
